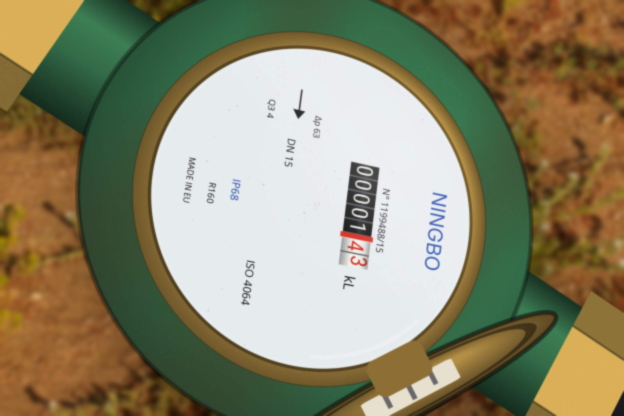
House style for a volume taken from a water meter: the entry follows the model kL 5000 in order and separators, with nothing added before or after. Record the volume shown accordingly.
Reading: kL 1.43
